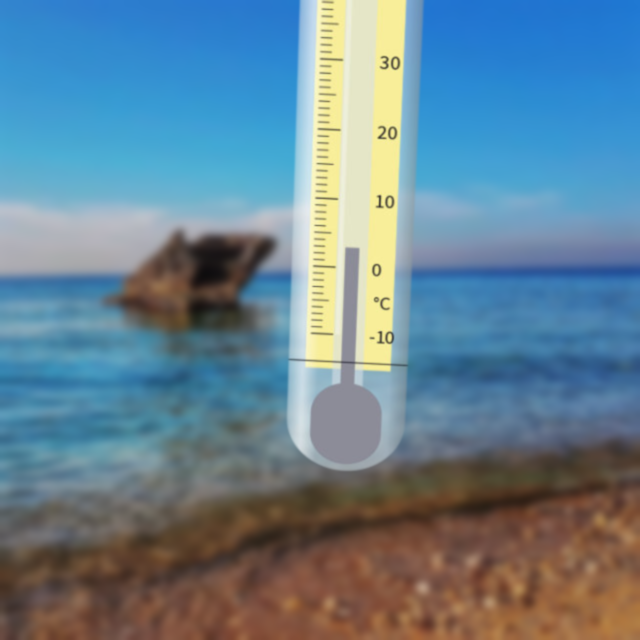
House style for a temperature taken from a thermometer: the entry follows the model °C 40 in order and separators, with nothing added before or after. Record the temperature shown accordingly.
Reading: °C 3
